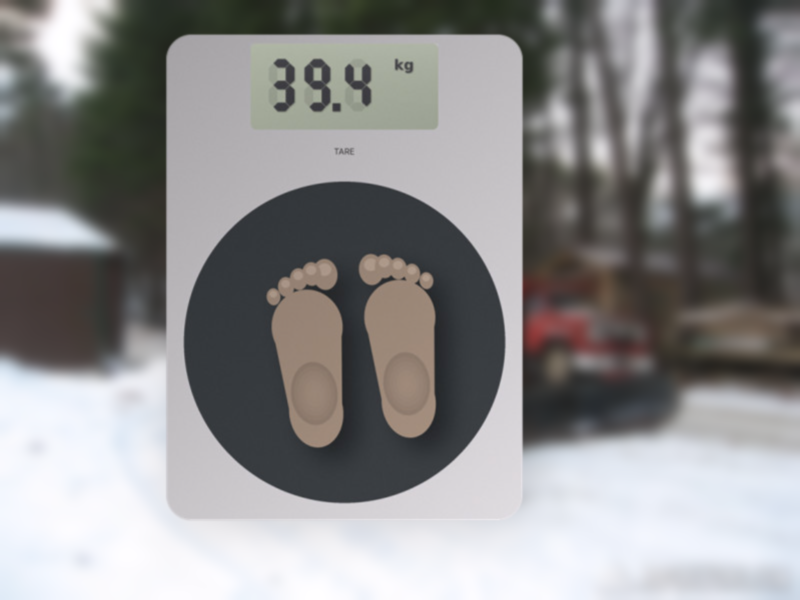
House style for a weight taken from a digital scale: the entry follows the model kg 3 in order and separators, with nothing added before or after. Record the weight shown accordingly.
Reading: kg 39.4
